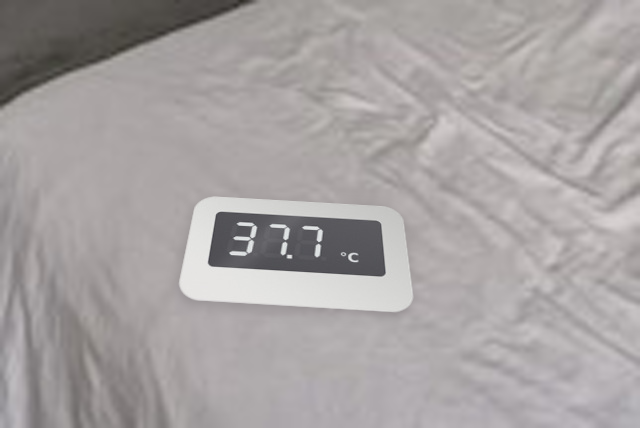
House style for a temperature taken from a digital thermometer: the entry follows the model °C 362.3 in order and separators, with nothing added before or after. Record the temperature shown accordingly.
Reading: °C 37.7
